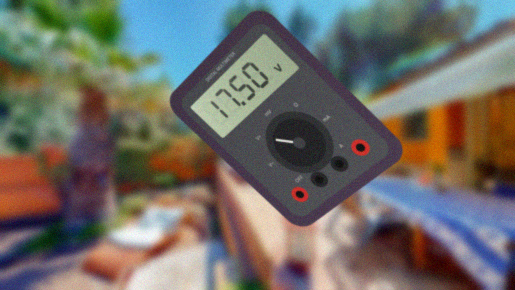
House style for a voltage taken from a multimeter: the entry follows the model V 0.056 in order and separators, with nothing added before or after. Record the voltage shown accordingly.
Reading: V 17.50
